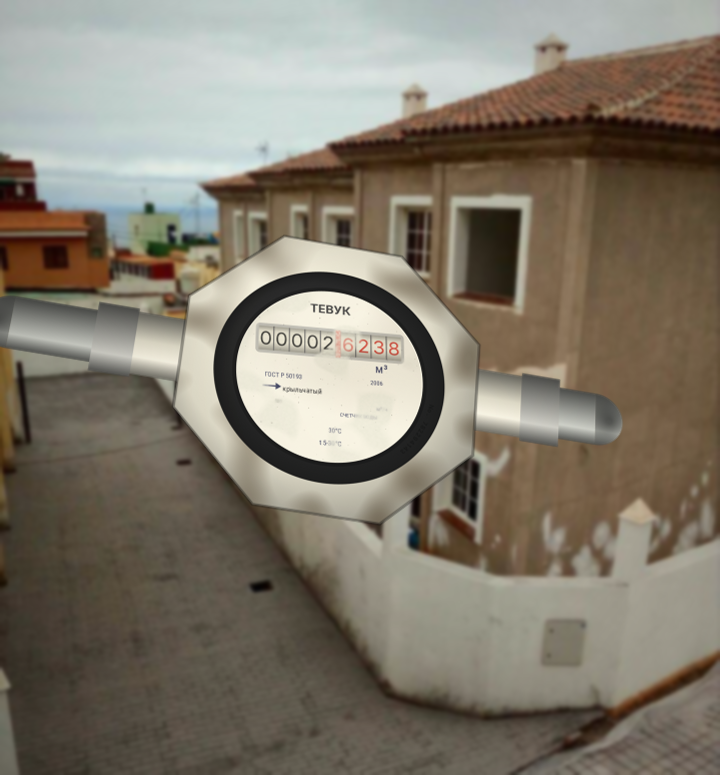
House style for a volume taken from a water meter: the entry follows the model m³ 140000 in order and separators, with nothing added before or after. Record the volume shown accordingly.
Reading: m³ 2.6238
